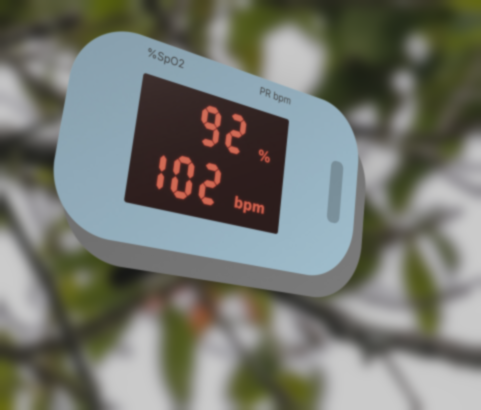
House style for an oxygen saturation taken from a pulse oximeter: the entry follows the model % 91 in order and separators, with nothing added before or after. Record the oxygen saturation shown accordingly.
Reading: % 92
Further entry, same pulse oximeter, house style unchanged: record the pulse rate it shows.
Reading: bpm 102
